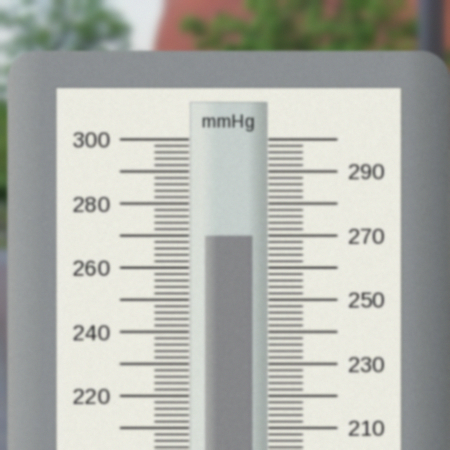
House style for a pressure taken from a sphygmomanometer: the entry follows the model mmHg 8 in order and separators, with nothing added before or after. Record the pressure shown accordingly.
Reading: mmHg 270
